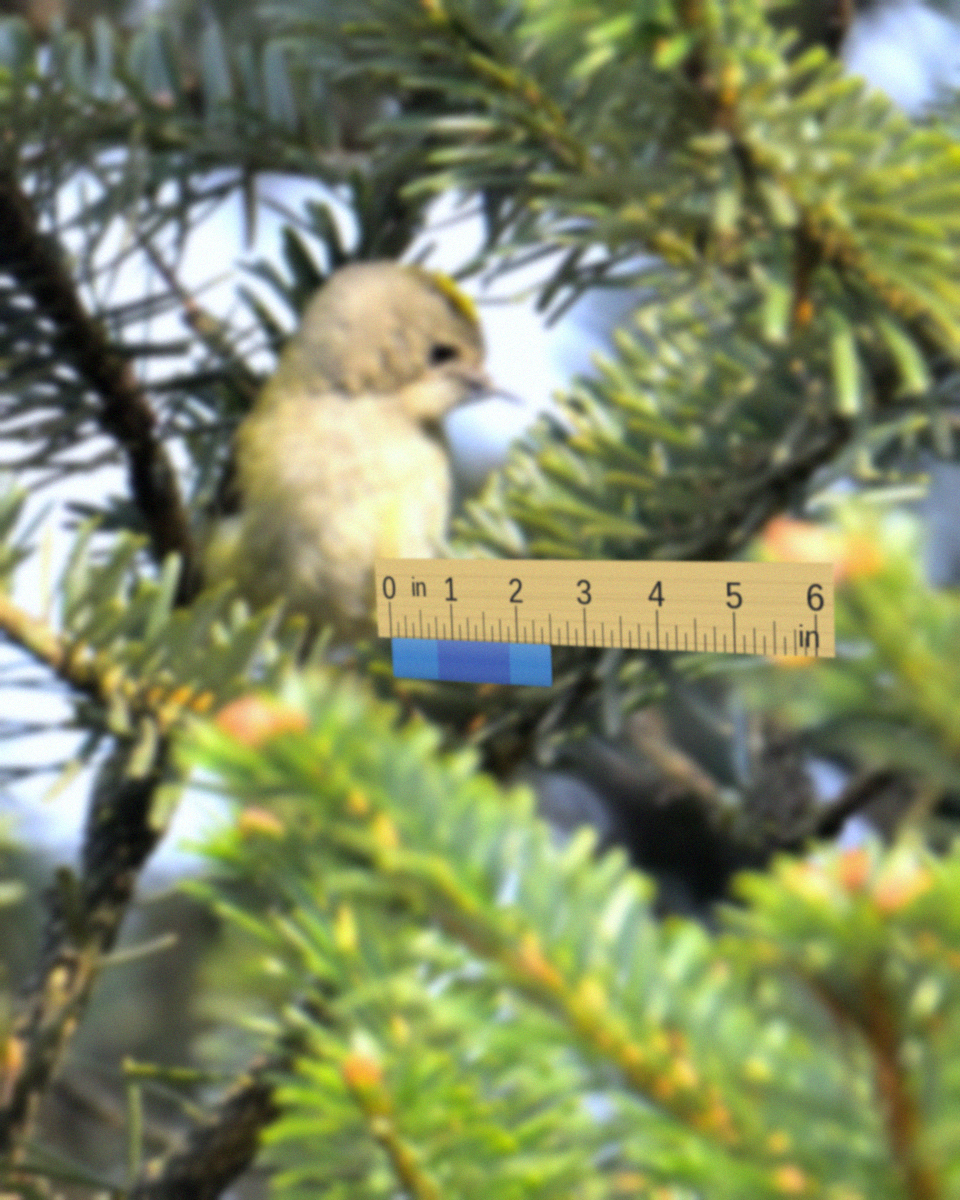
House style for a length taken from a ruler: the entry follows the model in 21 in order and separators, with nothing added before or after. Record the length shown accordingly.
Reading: in 2.5
